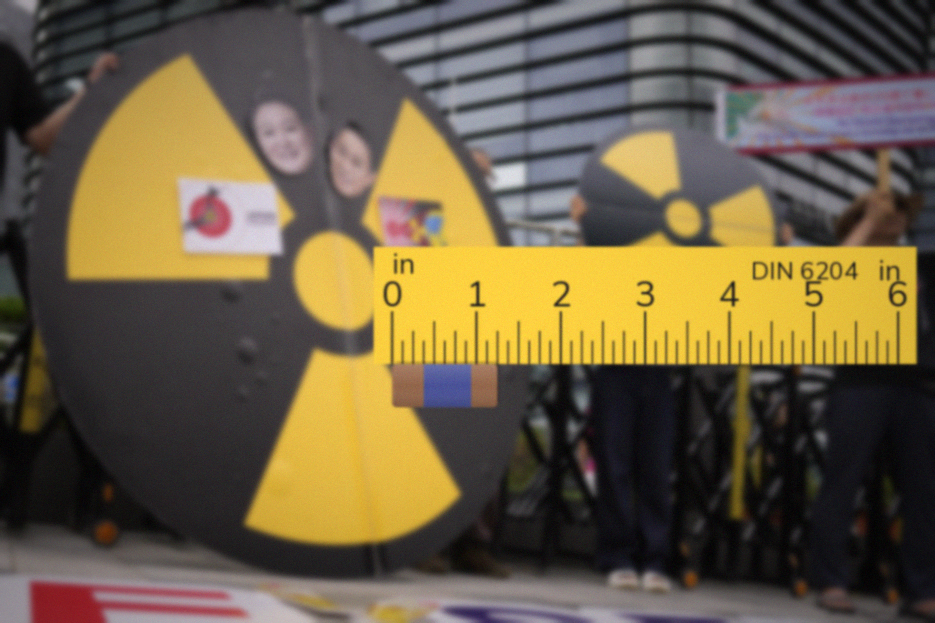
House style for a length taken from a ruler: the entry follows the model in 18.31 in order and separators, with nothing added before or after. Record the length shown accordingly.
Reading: in 1.25
